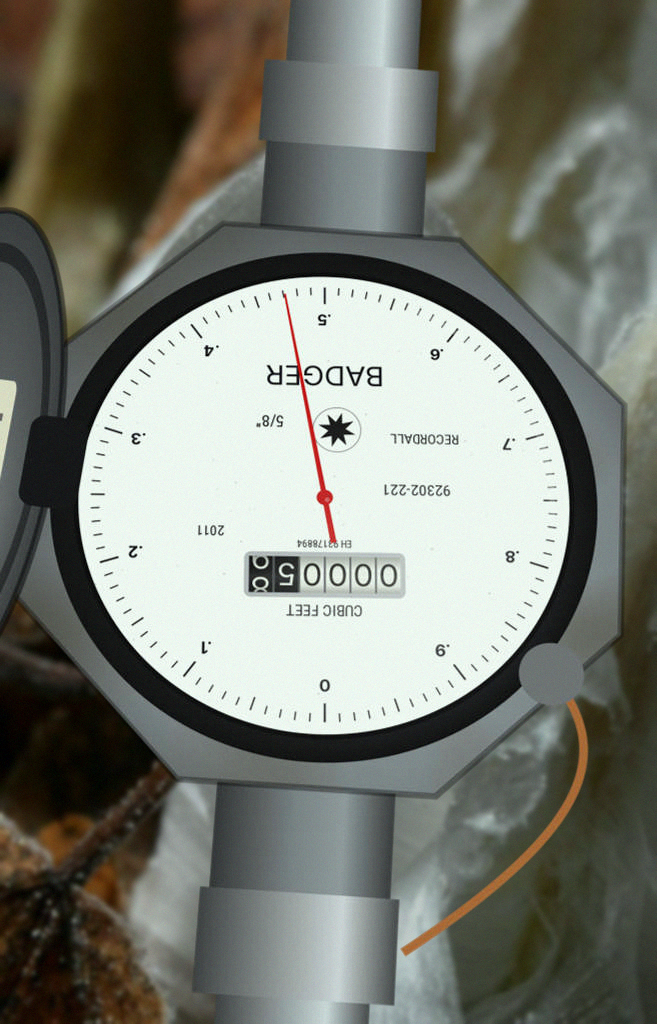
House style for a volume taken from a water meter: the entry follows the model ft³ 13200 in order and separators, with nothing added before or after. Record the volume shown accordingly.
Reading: ft³ 58.47
